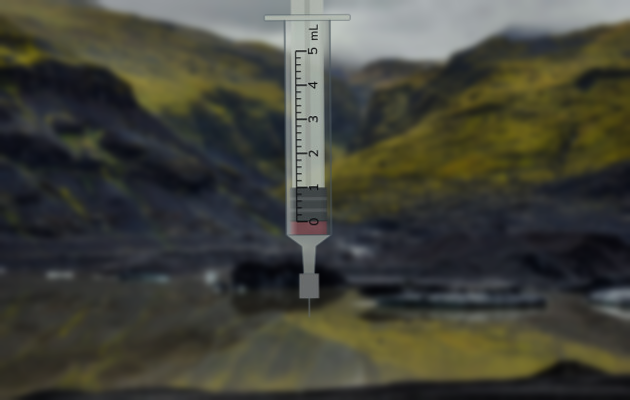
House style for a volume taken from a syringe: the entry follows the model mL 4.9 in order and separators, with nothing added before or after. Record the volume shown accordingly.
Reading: mL 0
